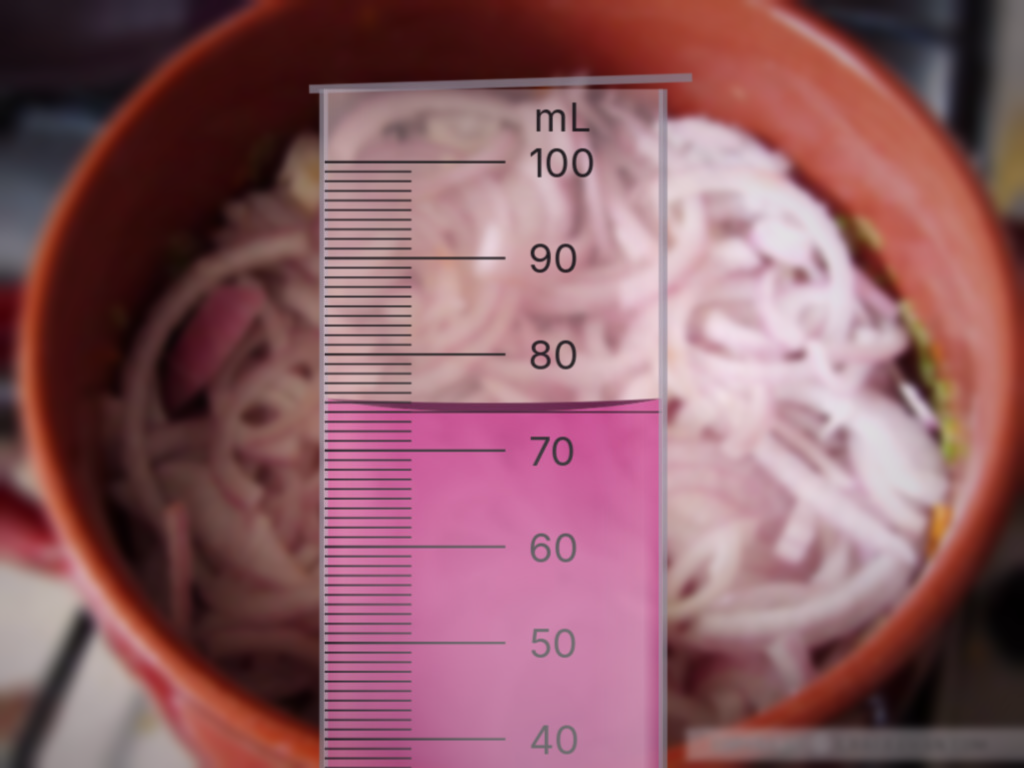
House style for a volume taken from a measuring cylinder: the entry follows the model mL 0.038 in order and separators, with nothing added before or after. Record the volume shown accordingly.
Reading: mL 74
